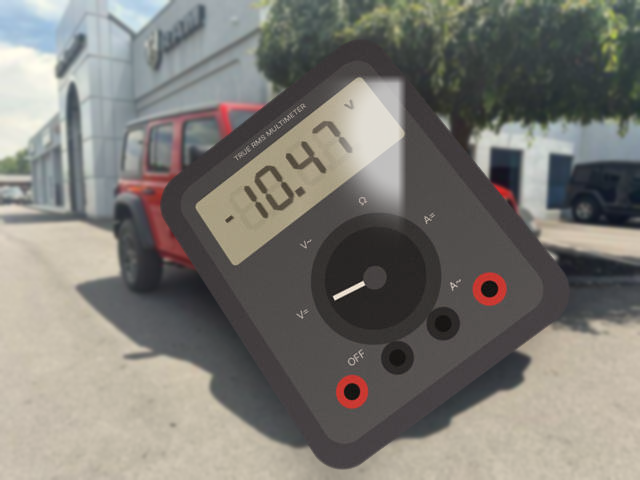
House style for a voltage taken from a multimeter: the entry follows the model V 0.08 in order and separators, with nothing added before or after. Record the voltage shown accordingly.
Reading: V -10.47
